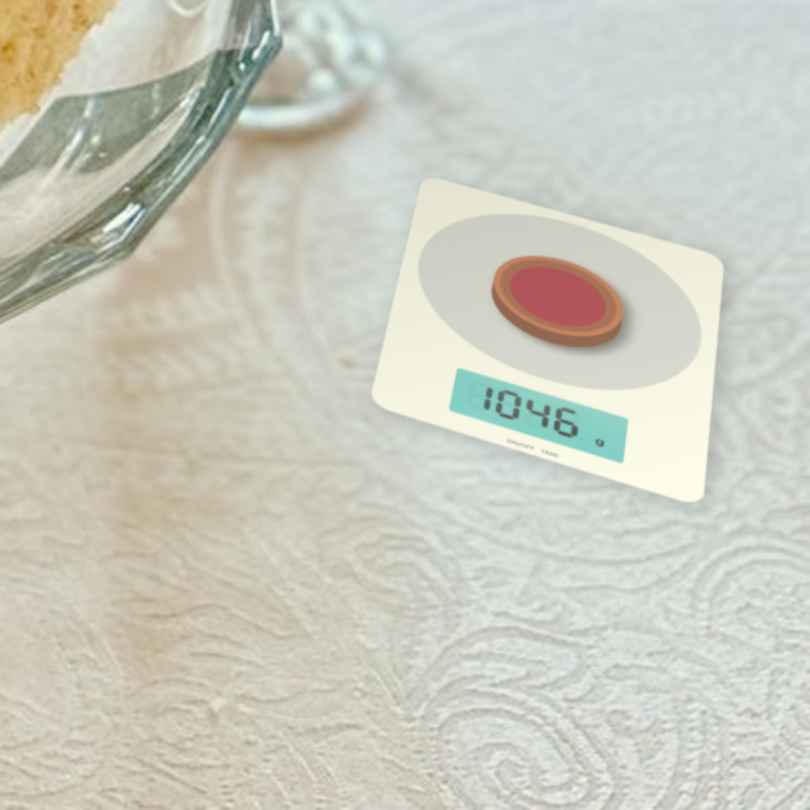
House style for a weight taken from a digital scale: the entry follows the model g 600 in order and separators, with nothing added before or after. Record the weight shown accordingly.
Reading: g 1046
